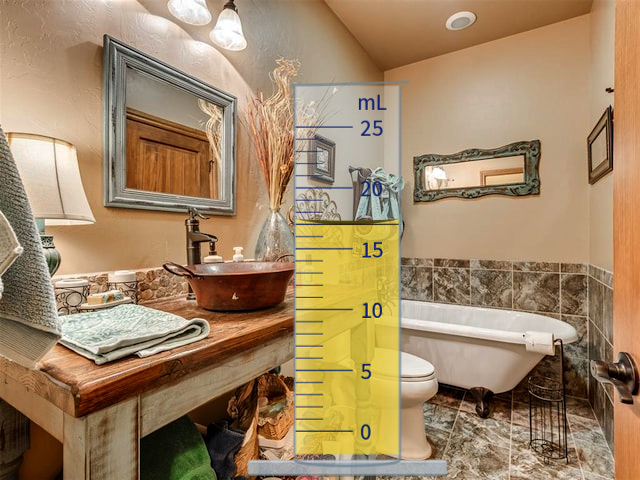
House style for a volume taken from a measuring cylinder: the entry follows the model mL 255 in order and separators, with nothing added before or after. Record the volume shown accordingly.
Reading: mL 17
